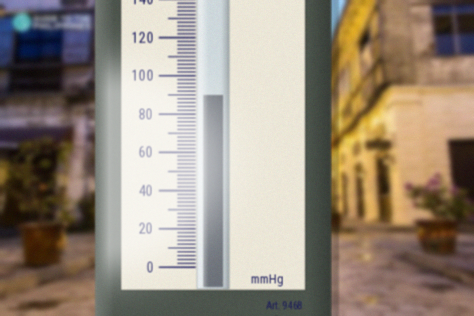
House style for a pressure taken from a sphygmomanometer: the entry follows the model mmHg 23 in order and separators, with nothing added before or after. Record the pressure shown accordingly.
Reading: mmHg 90
